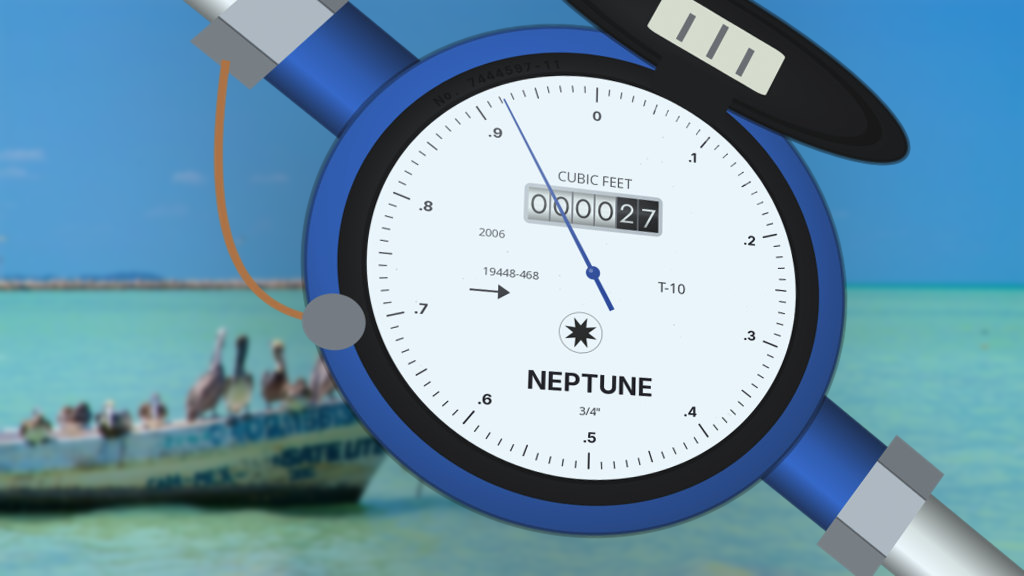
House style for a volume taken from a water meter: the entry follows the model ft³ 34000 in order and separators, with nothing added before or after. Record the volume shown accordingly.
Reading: ft³ 26.92
